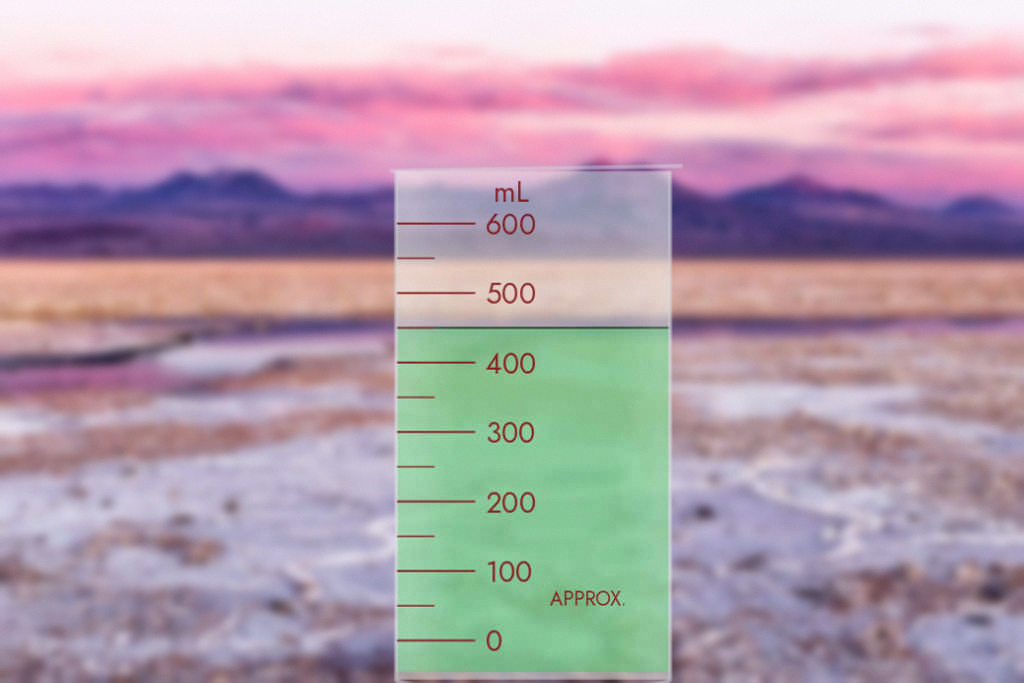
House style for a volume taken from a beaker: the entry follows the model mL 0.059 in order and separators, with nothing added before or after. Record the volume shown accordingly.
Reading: mL 450
